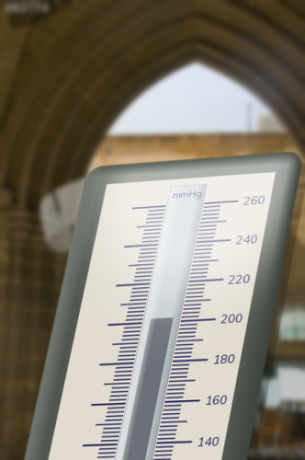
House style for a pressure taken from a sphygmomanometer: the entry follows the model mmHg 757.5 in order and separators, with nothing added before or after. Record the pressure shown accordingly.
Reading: mmHg 202
